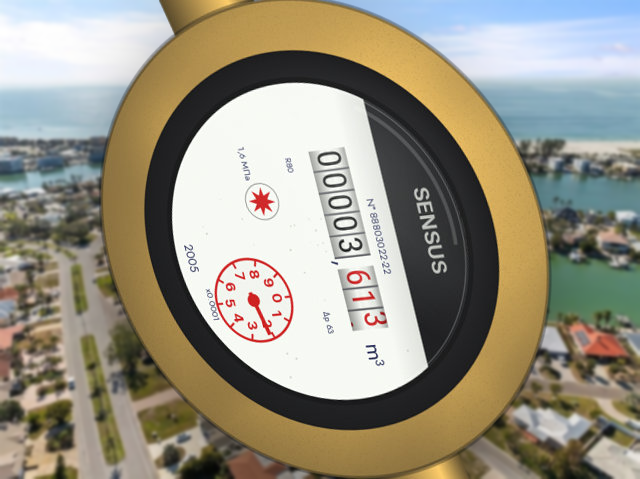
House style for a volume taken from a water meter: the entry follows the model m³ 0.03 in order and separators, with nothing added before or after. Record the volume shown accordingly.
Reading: m³ 3.6132
